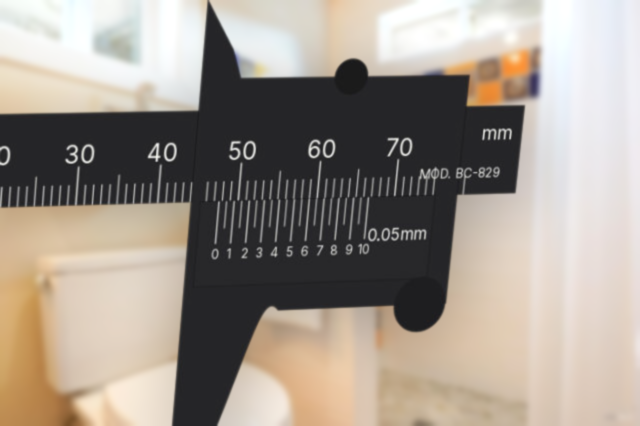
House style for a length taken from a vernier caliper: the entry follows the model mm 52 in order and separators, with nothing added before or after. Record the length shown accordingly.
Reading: mm 47.6
